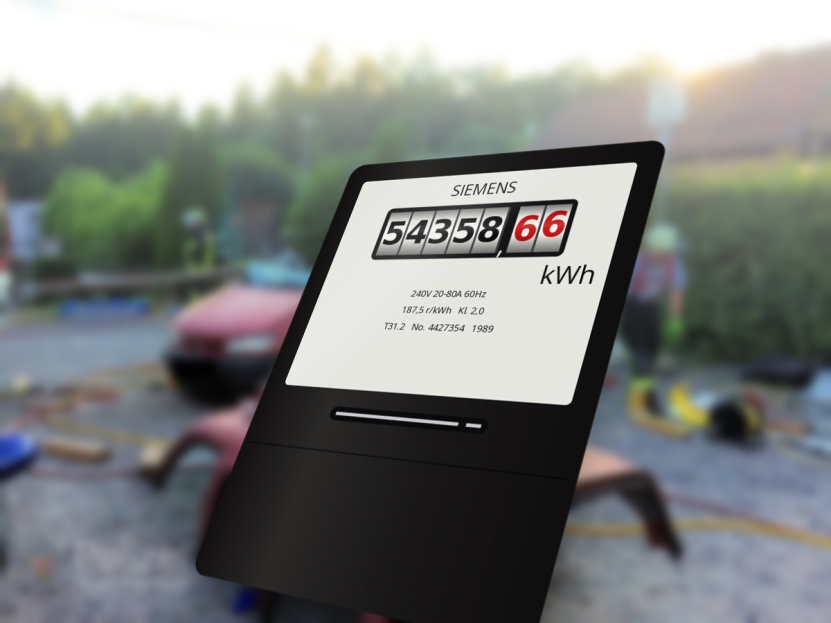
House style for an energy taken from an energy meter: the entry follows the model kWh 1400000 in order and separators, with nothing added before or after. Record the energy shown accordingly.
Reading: kWh 54358.66
